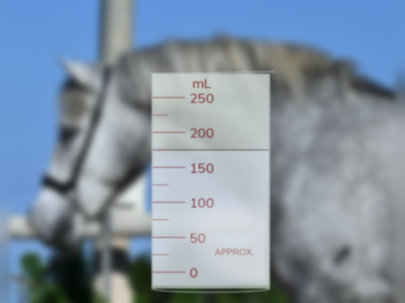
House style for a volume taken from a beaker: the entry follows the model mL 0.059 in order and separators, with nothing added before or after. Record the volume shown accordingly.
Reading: mL 175
